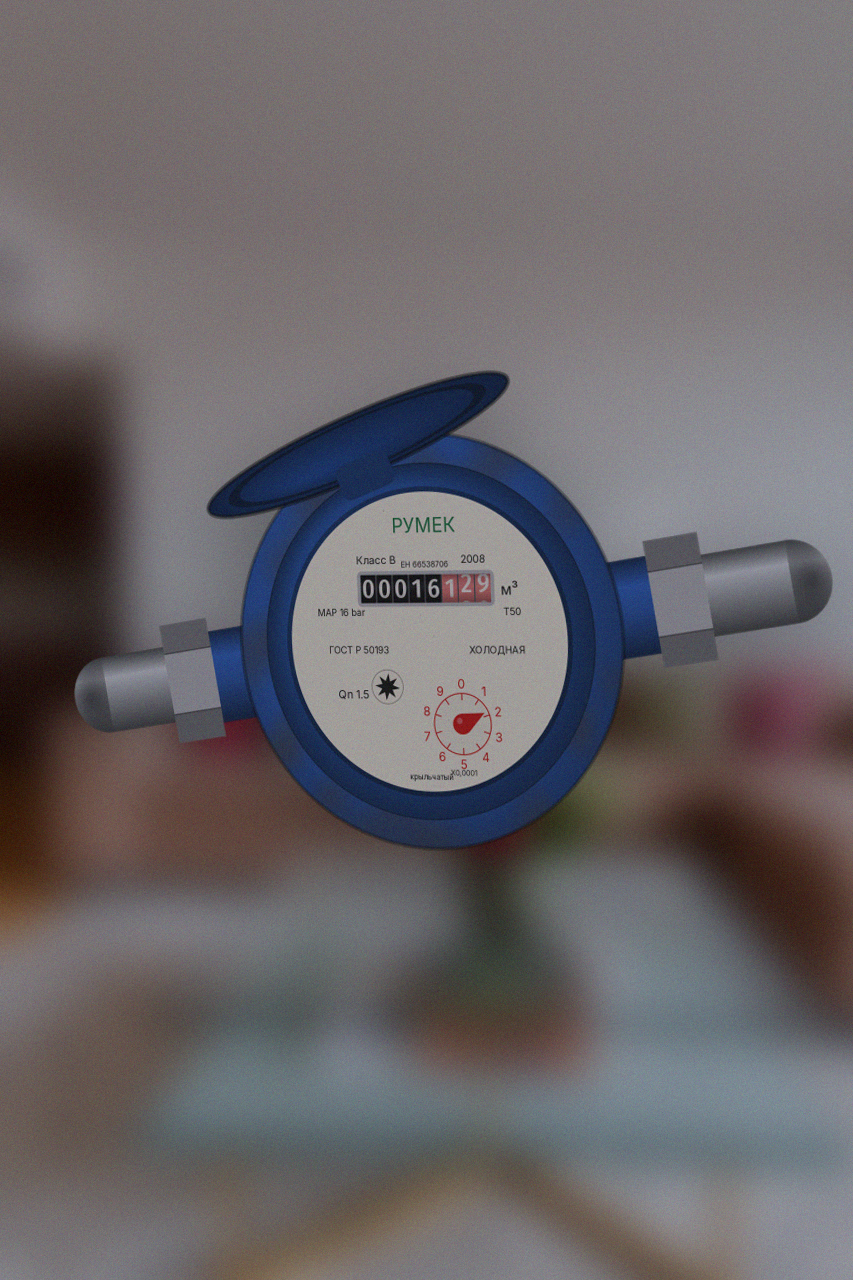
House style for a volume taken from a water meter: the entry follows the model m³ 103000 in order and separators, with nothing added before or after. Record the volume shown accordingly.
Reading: m³ 16.1291
